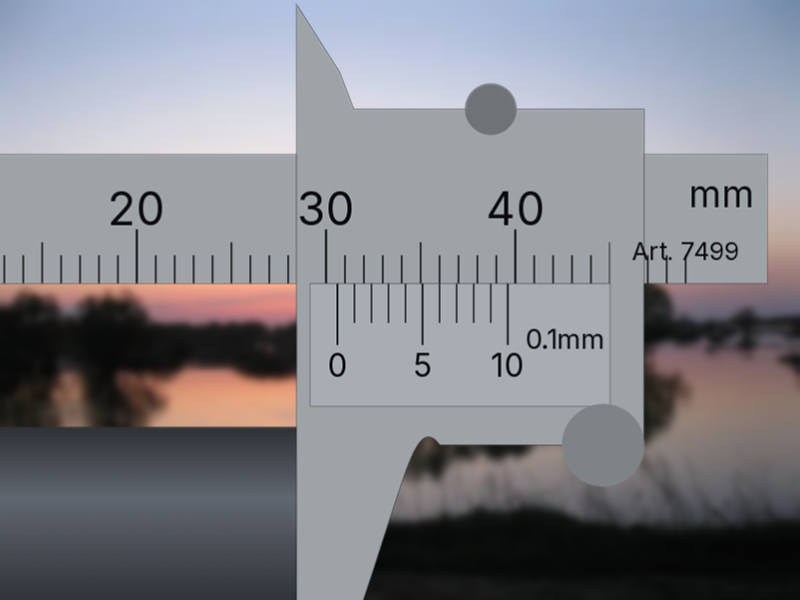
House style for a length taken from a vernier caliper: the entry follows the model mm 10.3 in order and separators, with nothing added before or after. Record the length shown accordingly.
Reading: mm 30.6
